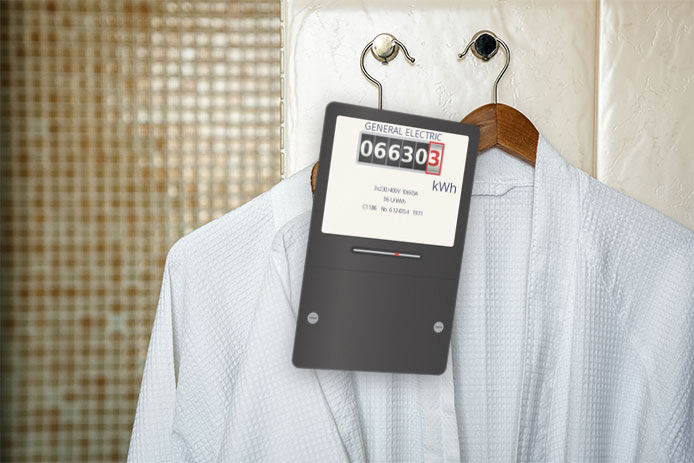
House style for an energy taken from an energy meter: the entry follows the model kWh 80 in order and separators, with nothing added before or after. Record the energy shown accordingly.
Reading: kWh 6630.3
